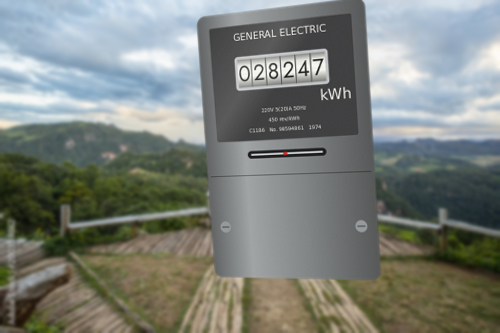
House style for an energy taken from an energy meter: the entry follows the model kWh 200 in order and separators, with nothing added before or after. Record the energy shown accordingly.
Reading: kWh 28247
